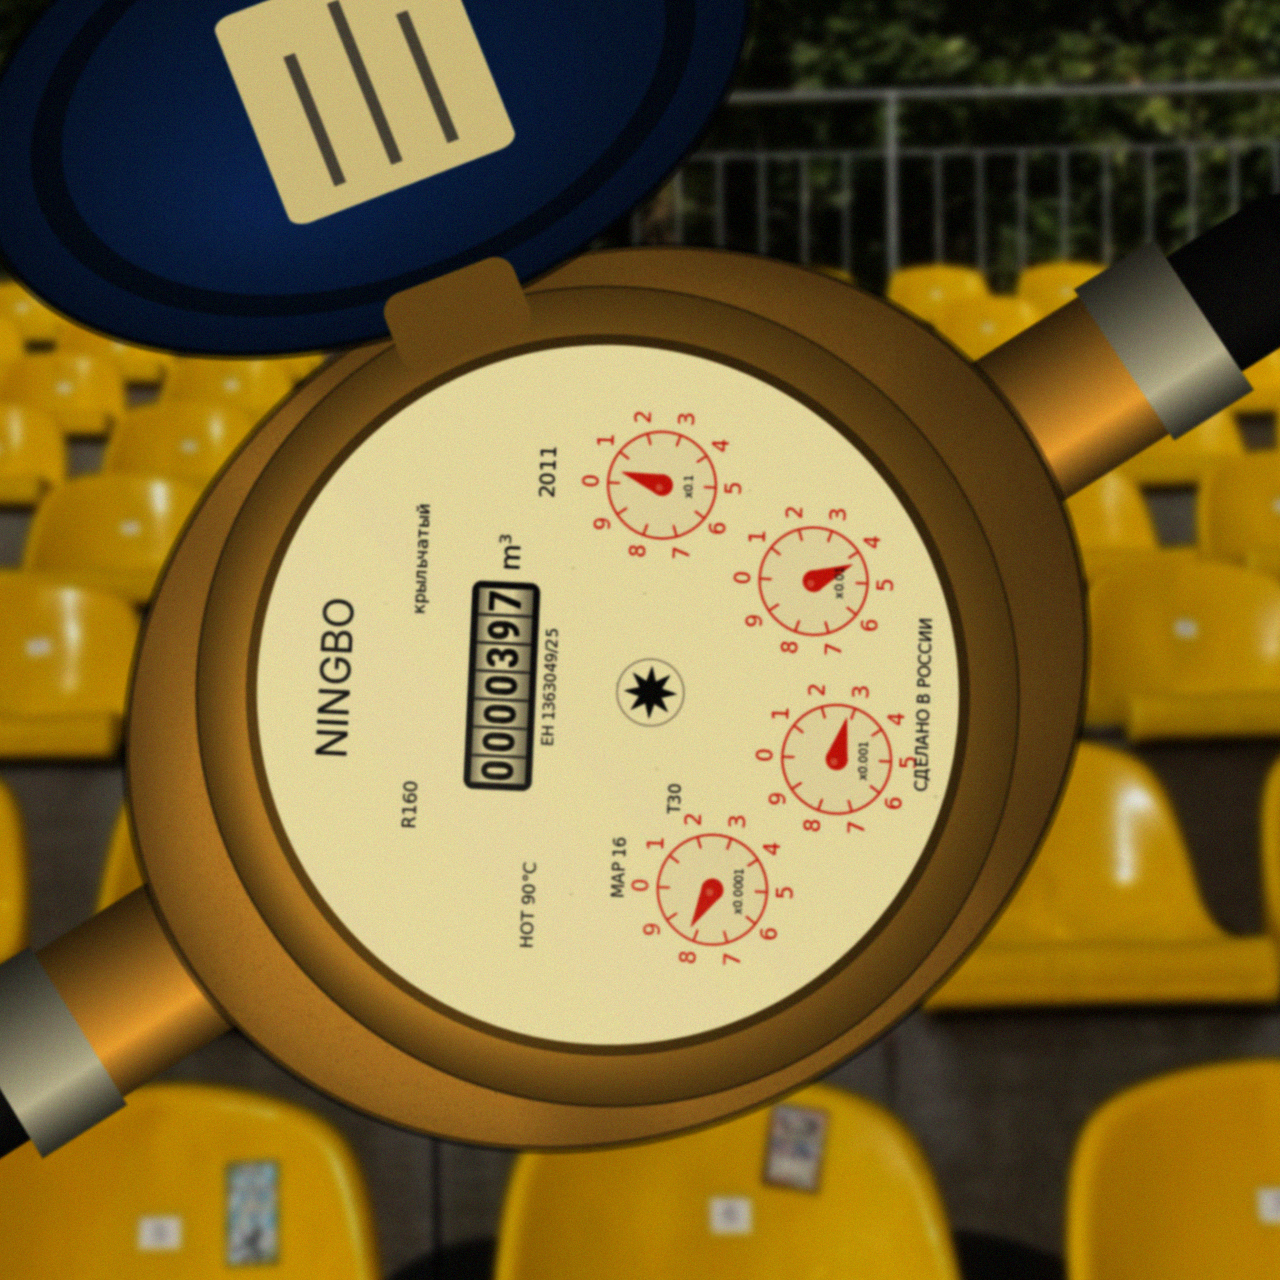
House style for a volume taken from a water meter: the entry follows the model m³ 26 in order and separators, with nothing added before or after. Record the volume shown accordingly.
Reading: m³ 397.0428
